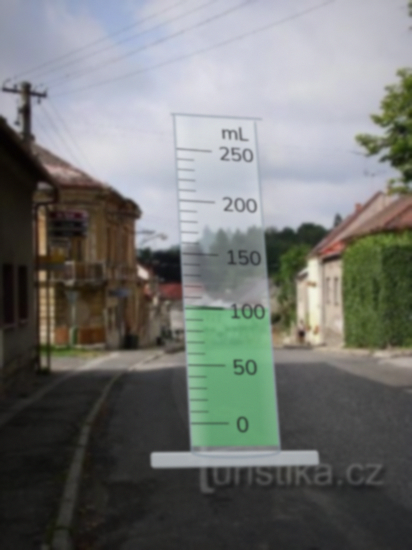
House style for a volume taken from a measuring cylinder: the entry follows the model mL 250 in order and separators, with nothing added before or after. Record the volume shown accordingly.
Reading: mL 100
